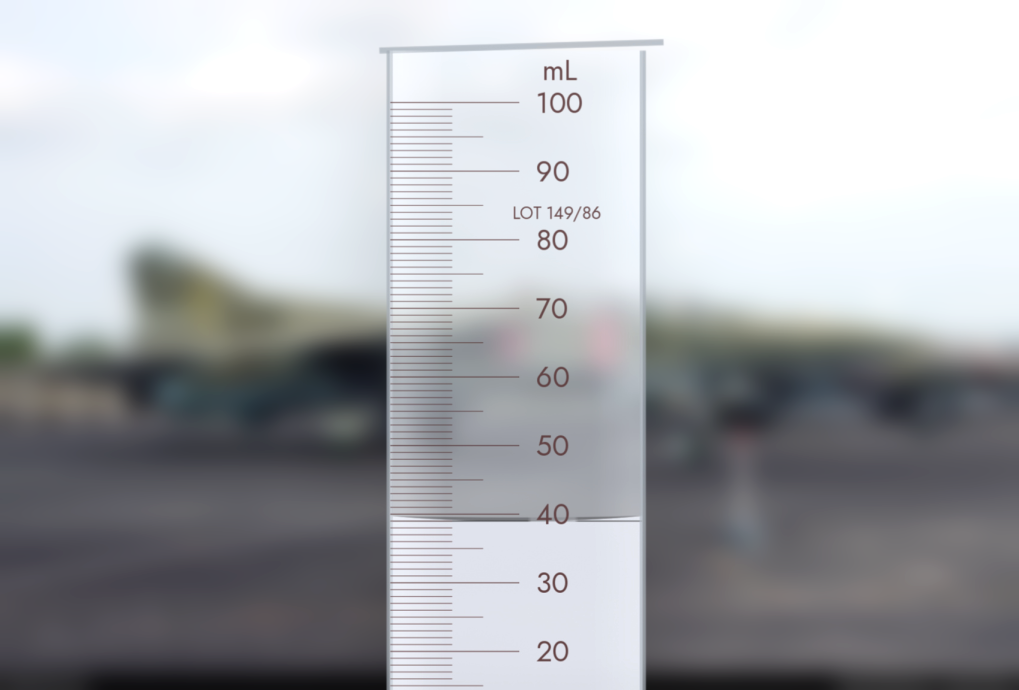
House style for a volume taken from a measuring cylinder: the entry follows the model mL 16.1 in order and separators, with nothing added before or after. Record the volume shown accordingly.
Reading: mL 39
